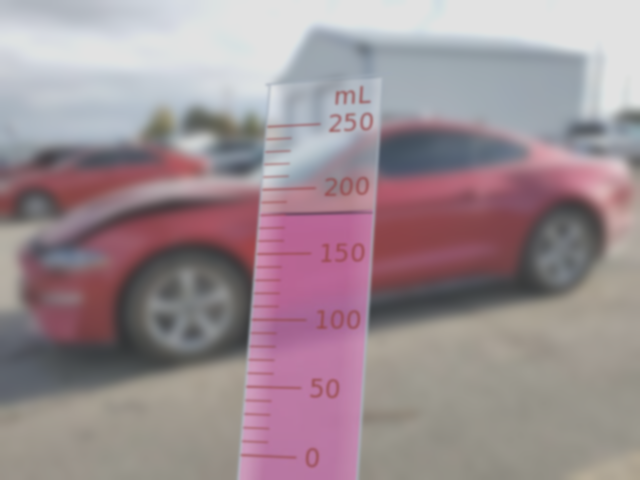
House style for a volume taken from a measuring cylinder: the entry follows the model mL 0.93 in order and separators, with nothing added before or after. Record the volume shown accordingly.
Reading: mL 180
